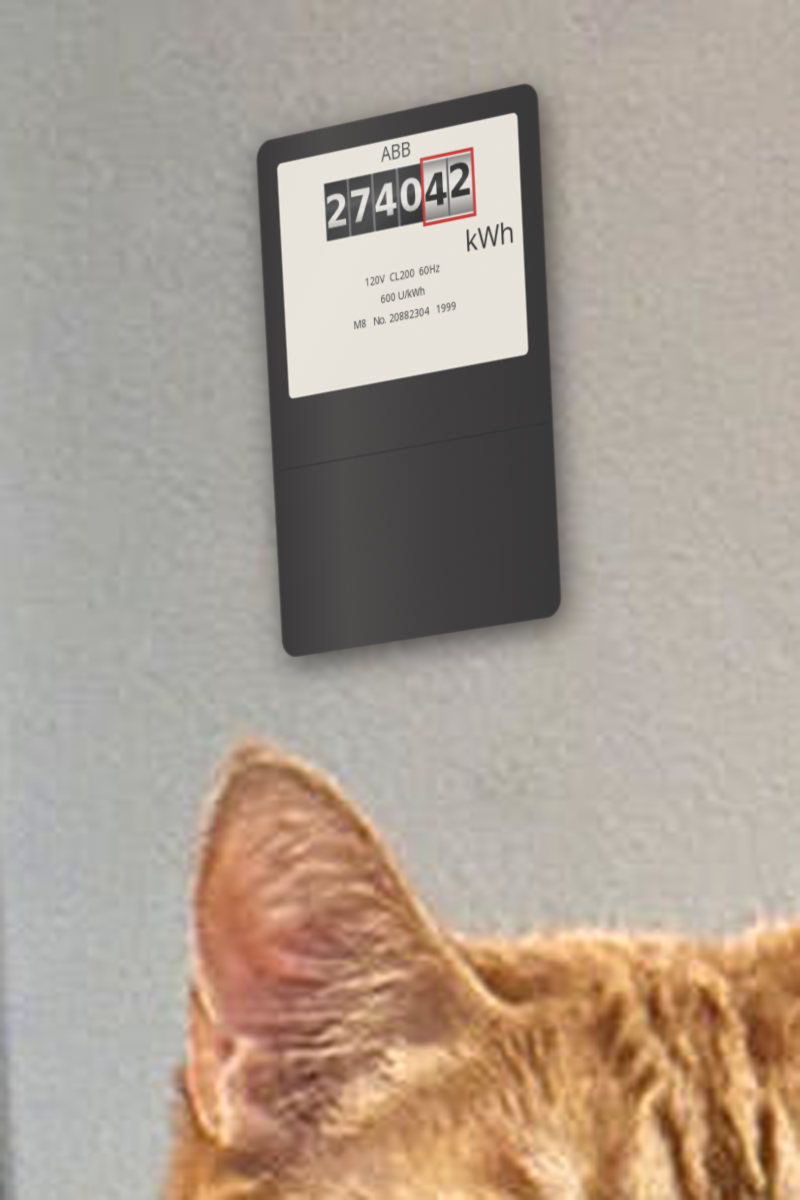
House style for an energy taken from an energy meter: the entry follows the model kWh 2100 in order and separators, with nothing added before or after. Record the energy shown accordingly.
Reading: kWh 2740.42
